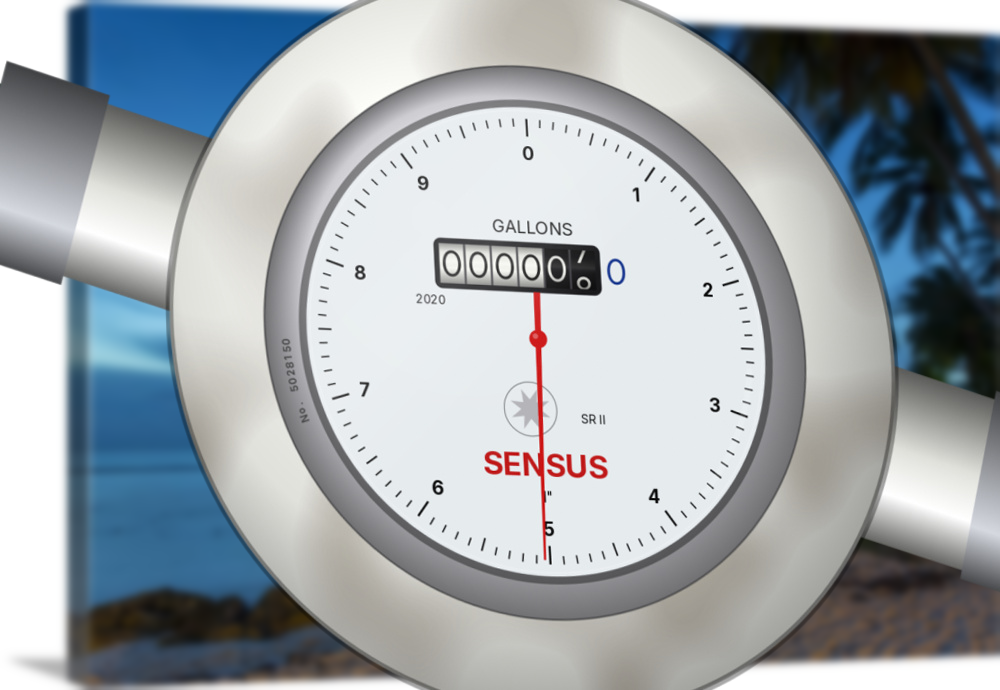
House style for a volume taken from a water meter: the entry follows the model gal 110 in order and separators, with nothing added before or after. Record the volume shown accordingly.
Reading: gal 75.0
